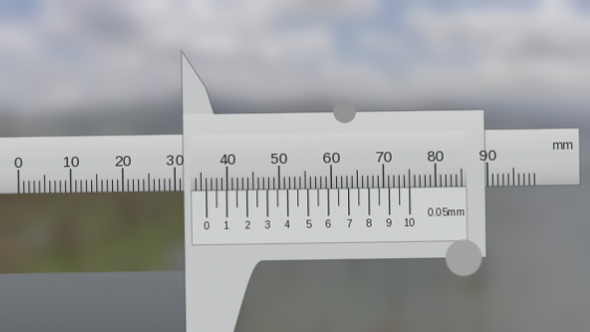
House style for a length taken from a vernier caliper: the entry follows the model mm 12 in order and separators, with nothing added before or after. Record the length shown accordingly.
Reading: mm 36.0
